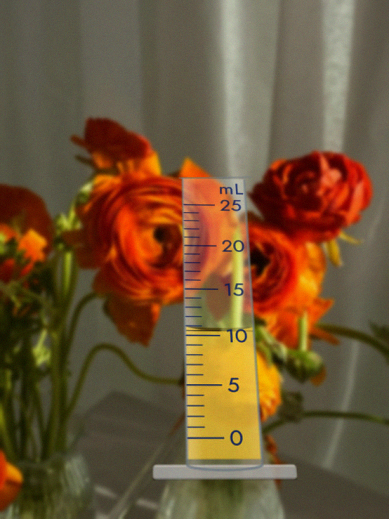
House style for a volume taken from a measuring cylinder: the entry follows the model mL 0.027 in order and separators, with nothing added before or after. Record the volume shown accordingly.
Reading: mL 10.5
